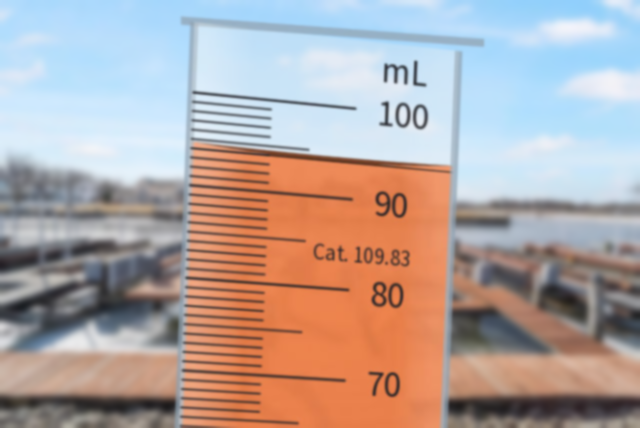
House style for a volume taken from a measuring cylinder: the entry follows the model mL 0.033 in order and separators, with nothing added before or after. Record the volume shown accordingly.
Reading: mL 94
